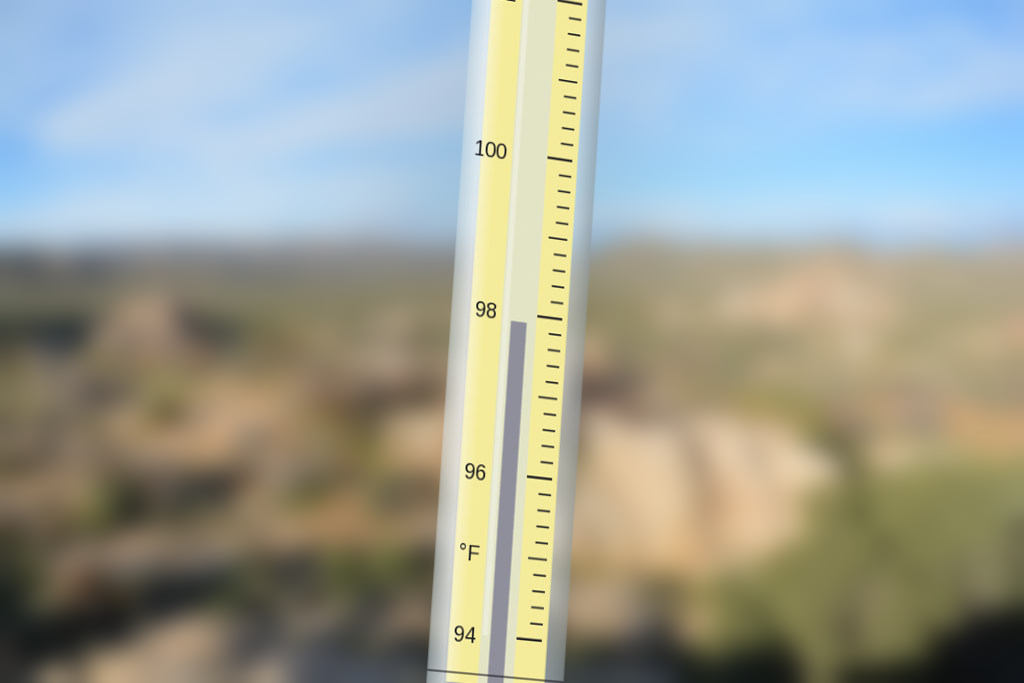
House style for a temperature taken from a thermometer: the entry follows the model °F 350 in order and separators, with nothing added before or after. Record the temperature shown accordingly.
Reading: °F 97.9
